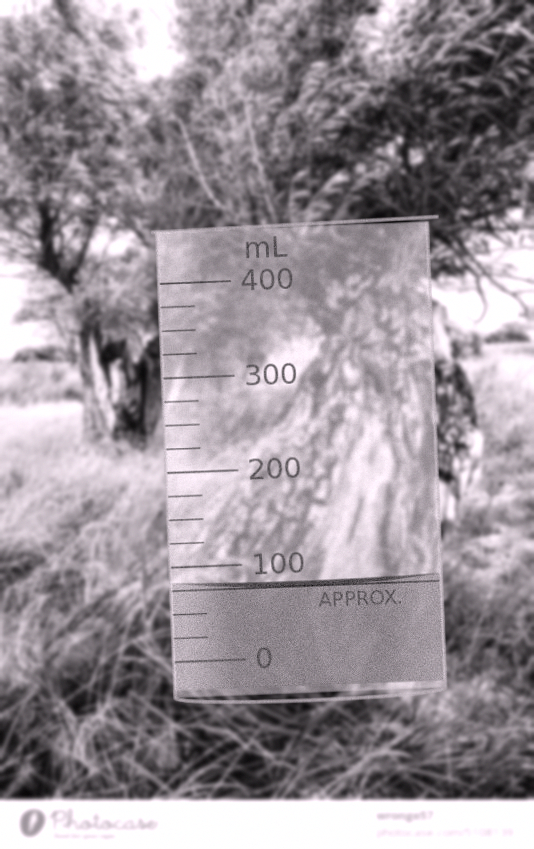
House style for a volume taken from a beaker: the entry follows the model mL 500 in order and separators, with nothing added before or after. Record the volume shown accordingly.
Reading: mL 75
